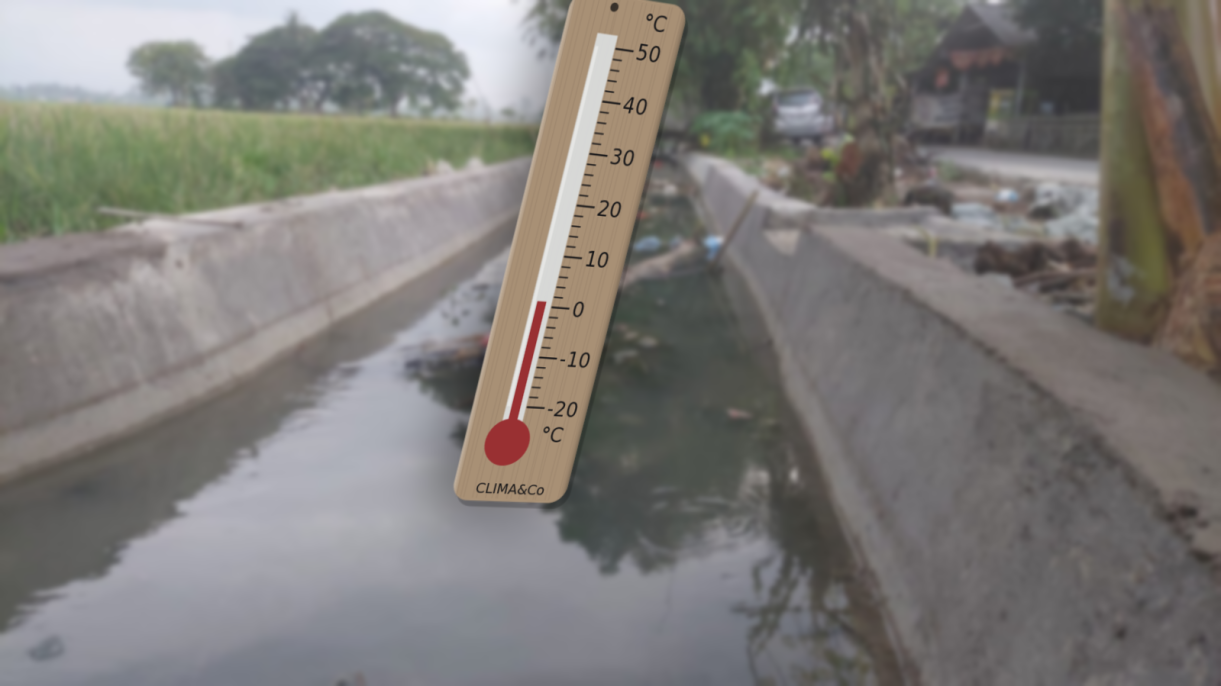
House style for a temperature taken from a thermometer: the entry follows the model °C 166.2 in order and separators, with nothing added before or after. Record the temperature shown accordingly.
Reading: °C 1
